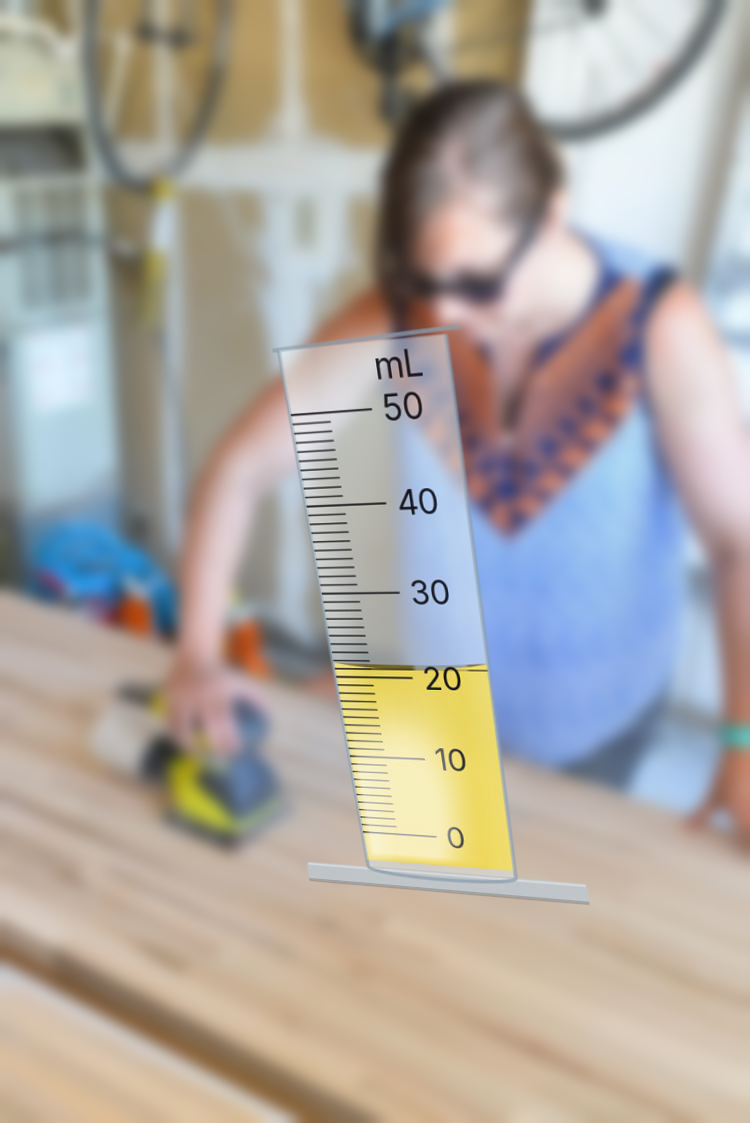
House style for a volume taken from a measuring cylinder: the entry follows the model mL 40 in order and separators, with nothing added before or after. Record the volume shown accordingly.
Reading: mL 21
